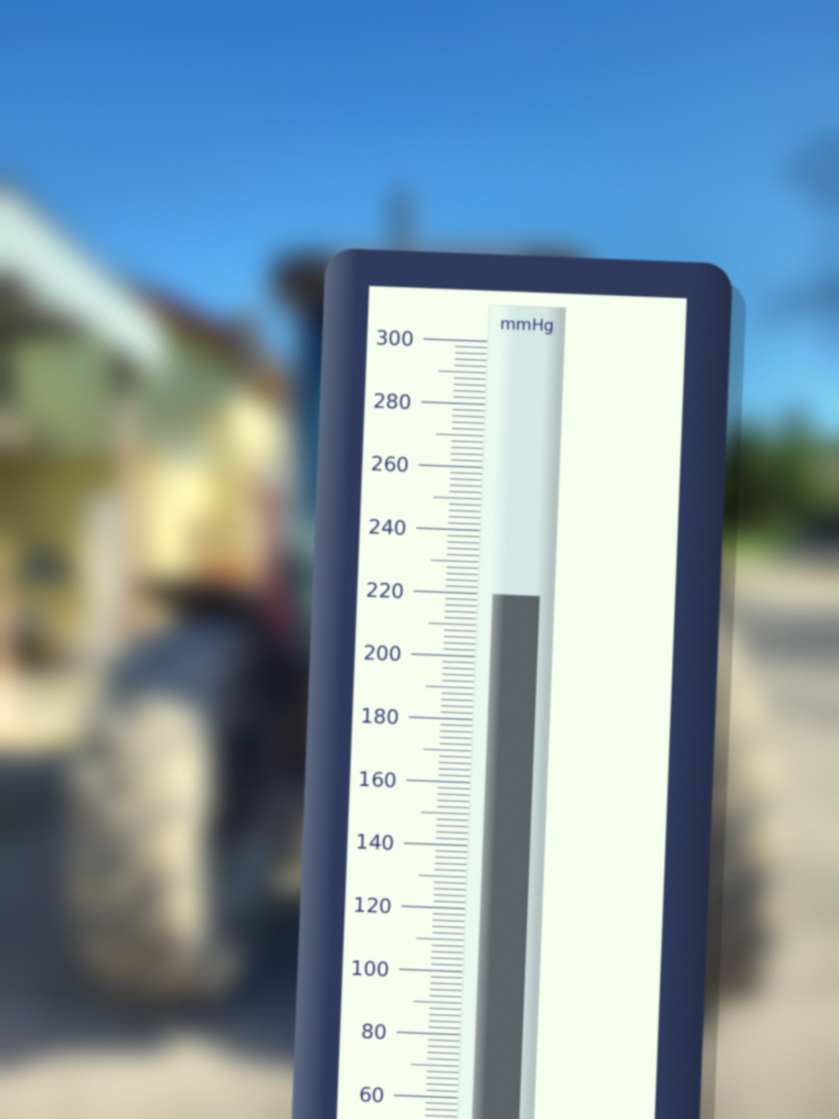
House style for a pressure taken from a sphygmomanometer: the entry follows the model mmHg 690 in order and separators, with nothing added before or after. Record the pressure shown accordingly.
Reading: mmHg 220
